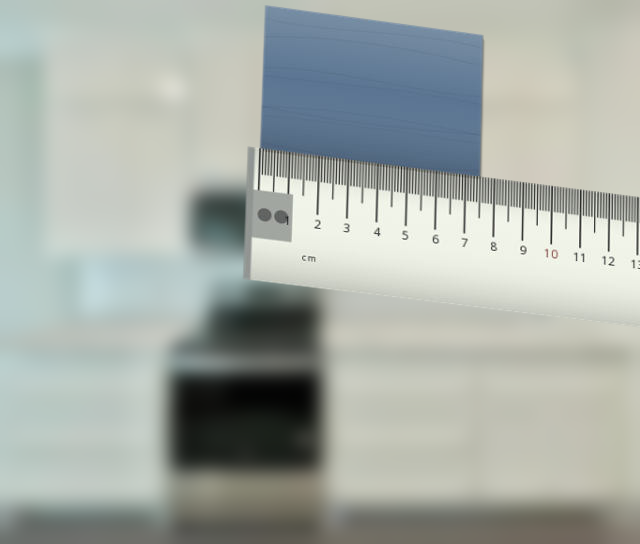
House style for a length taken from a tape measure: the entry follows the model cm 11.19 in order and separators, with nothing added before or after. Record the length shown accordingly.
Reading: cm 7.5
